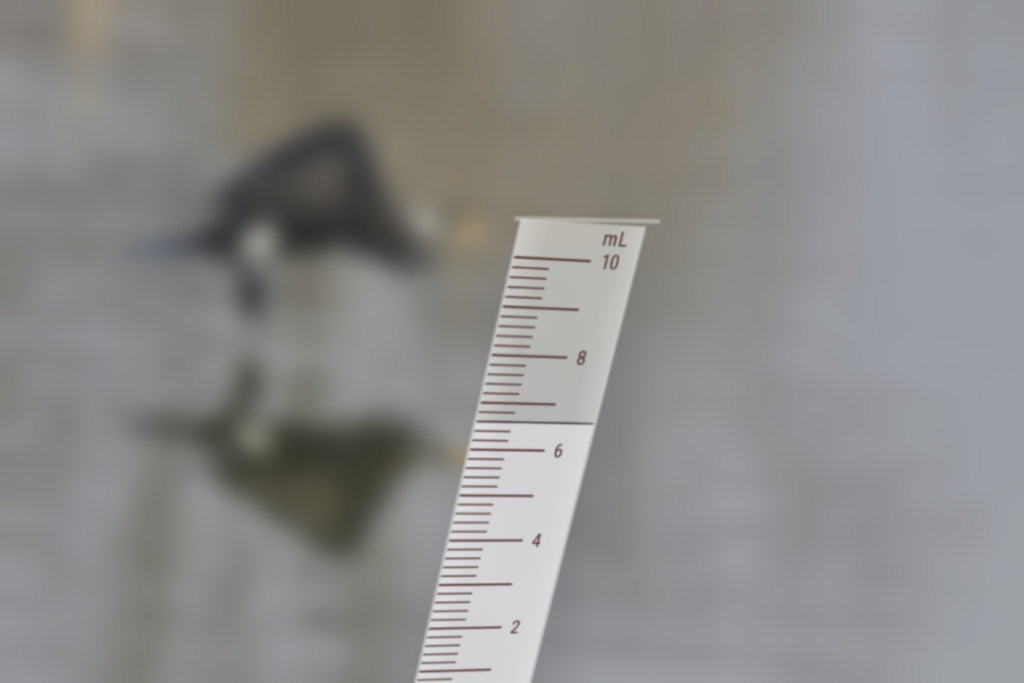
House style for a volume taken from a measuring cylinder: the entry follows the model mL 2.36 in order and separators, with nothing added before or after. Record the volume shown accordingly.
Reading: mL 6.6
